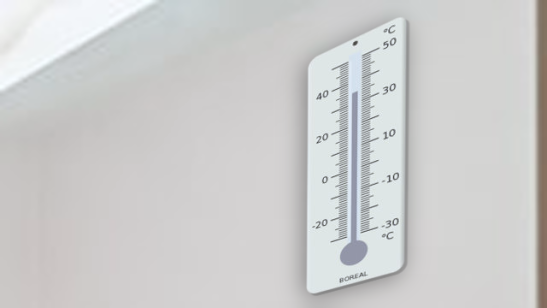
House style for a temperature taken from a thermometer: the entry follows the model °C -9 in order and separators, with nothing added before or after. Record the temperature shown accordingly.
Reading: °C 35
